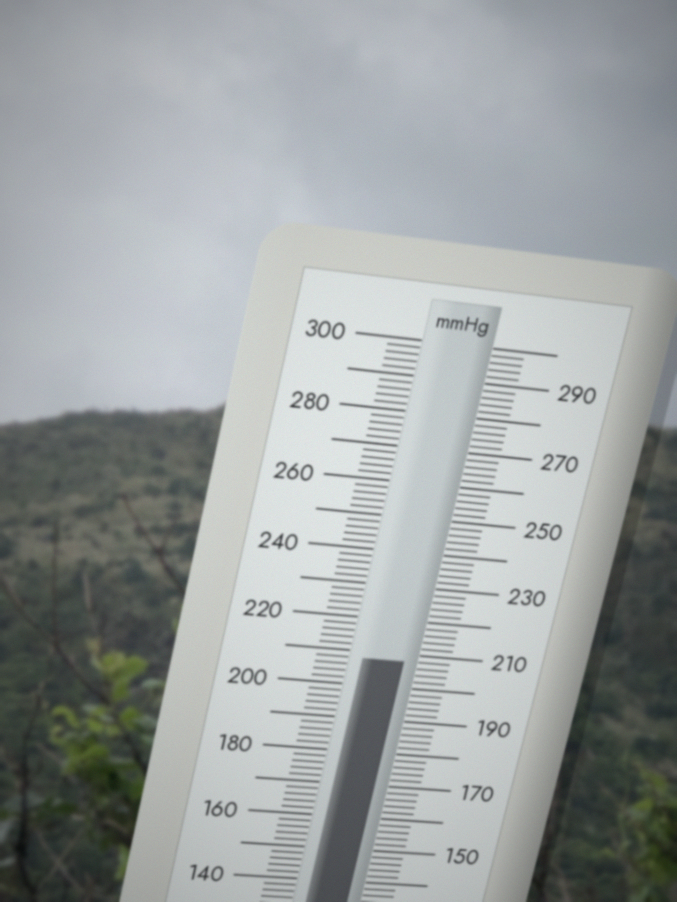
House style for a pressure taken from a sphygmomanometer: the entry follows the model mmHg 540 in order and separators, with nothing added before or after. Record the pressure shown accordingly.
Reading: mmHg 208
